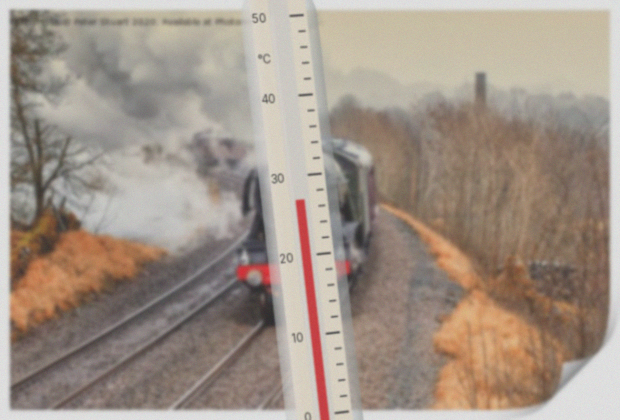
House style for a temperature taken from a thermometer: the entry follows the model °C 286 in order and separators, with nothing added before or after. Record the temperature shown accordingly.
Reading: °C 27
